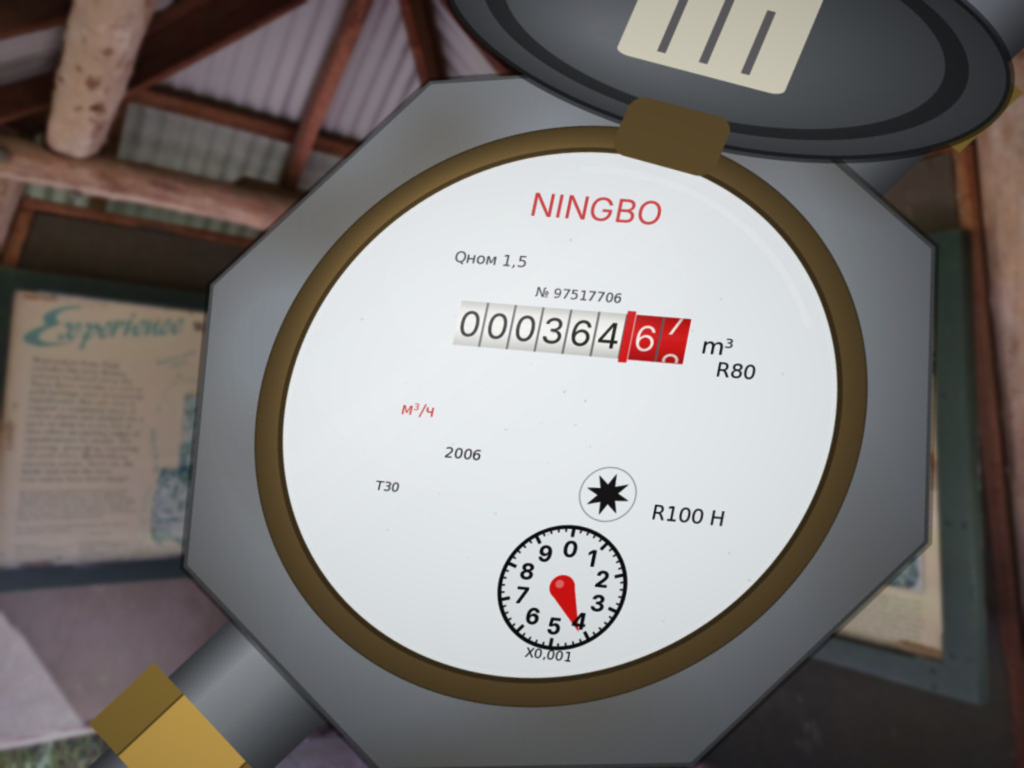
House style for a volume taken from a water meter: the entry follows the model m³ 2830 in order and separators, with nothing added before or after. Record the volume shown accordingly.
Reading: m³ 364.674
